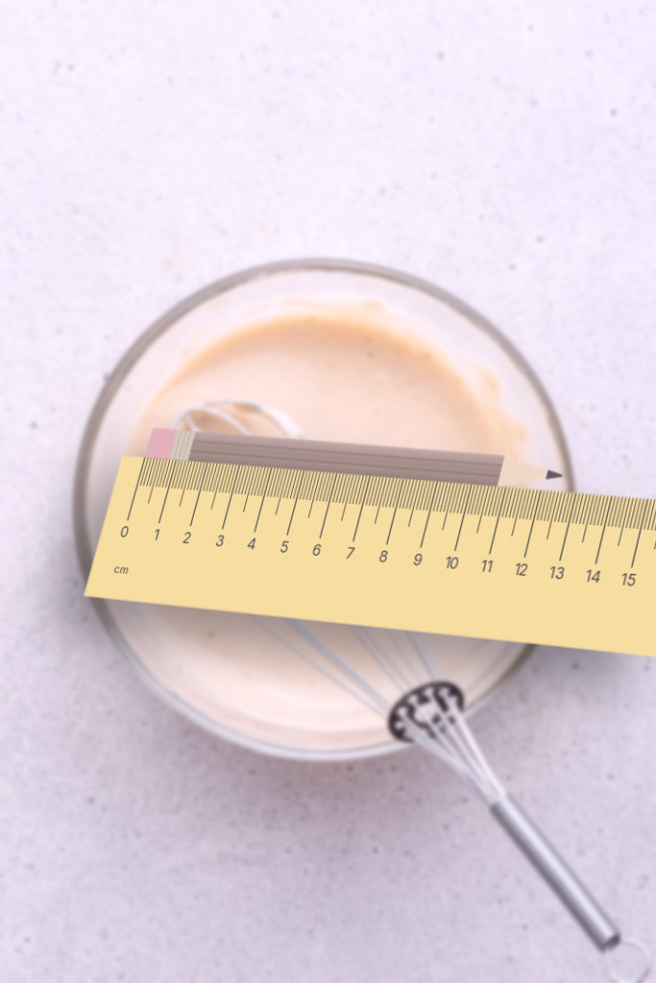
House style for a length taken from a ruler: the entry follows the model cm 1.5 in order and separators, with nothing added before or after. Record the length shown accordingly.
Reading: cm 12.5
